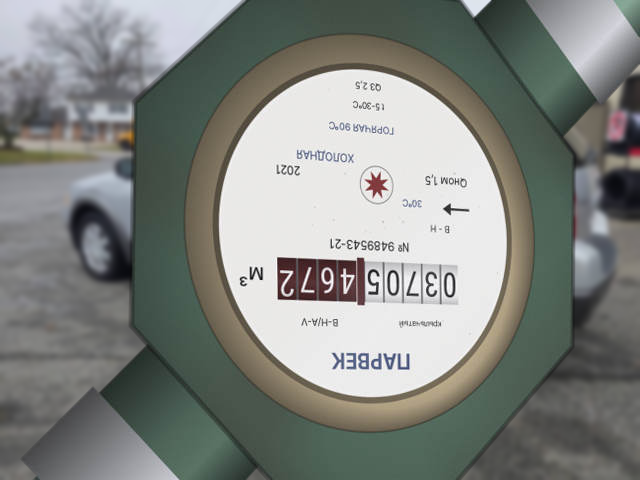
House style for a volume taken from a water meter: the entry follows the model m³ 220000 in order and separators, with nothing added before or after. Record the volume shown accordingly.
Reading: m³ 3705.4672
